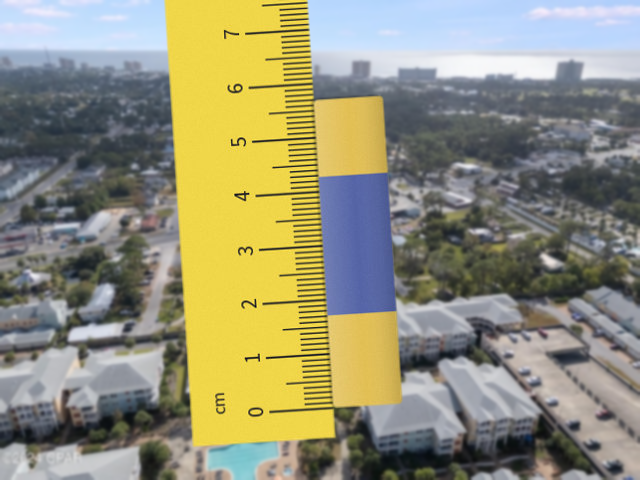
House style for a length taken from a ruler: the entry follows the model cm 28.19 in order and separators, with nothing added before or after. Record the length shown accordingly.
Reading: cm 5.7
